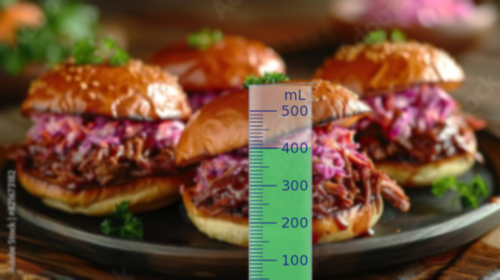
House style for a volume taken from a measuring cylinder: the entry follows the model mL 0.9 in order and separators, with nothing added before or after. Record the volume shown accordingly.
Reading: mL 400
